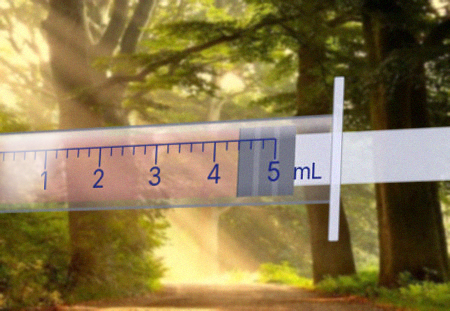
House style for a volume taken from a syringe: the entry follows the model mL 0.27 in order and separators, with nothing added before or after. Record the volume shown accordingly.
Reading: mL 4.4
